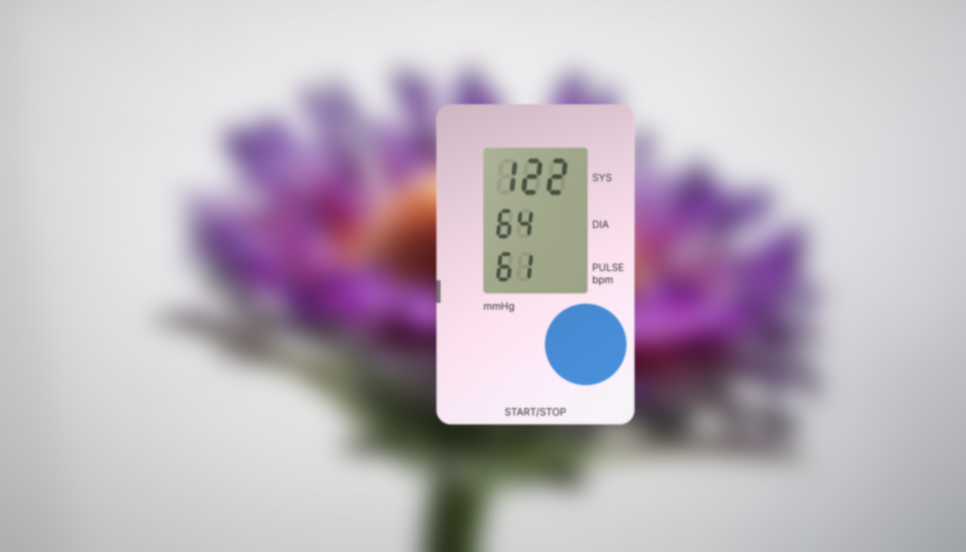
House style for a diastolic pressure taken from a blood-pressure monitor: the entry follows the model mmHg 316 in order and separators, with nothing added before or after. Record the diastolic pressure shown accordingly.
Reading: mmHg 64
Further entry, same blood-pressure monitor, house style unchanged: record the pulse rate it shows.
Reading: bpm 61
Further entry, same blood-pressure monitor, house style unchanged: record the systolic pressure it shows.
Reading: mmHg 122
